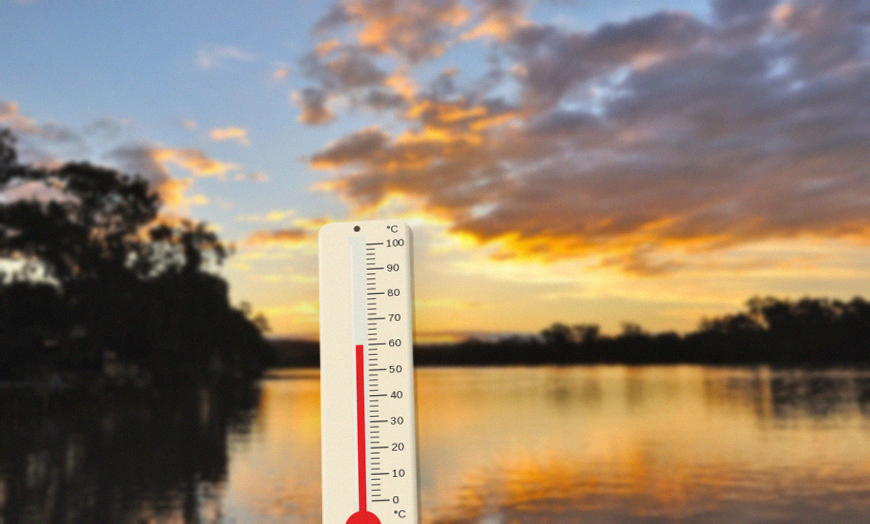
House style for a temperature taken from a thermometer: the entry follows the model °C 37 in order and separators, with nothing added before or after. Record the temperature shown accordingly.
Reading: °C 60
